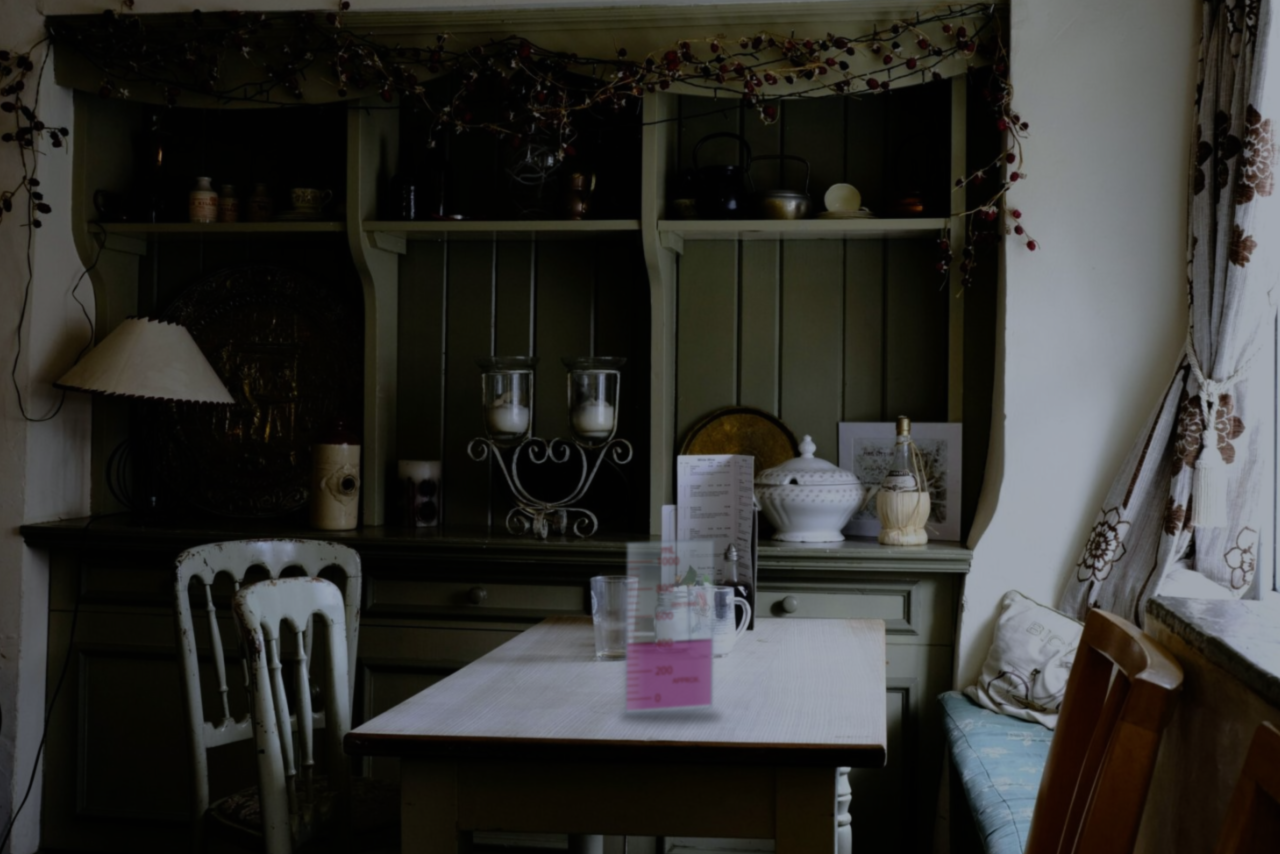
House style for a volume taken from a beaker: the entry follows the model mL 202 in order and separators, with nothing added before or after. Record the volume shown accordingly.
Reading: mL 400
